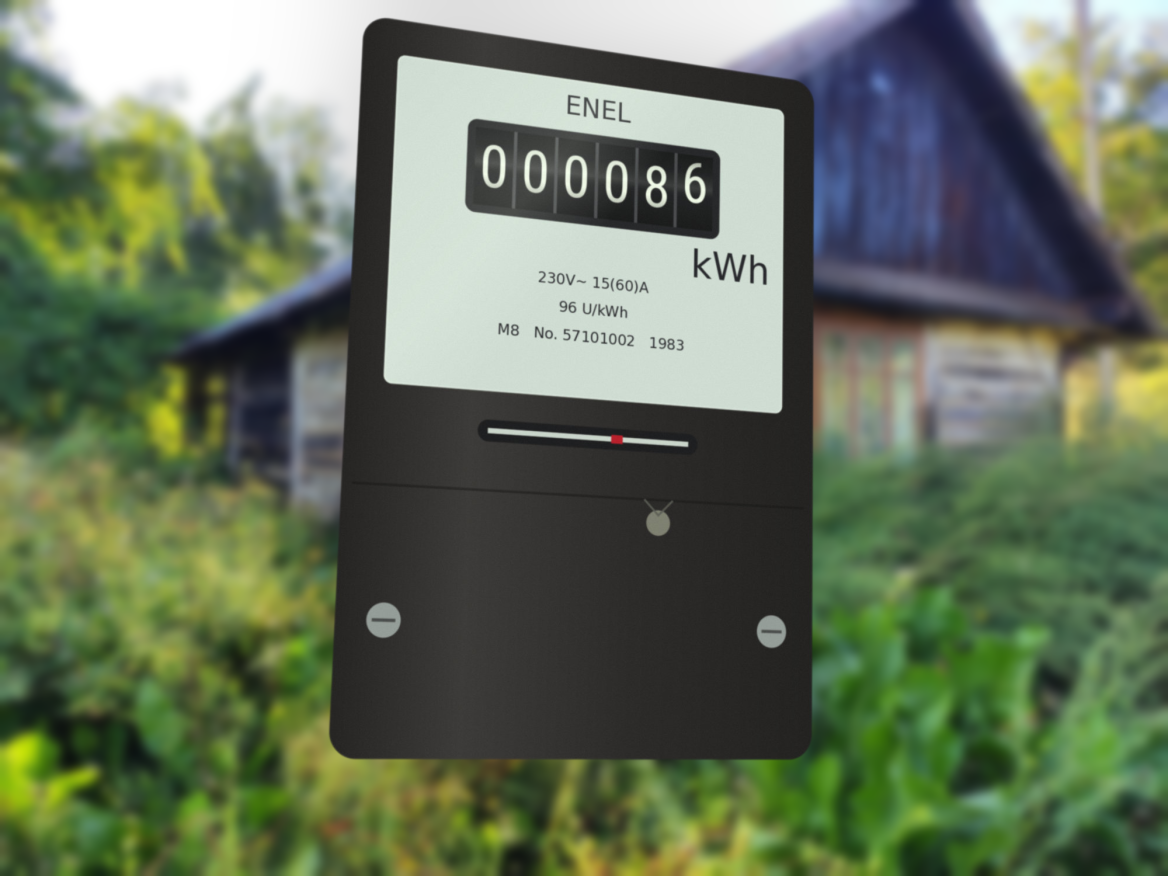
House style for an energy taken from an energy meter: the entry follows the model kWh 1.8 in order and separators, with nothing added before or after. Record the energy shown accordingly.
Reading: kWh 86
